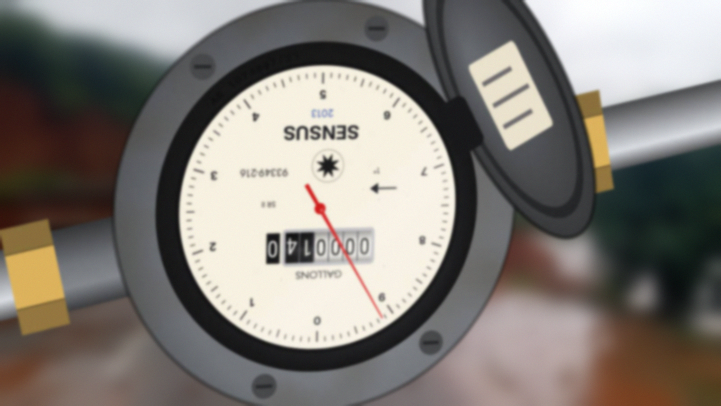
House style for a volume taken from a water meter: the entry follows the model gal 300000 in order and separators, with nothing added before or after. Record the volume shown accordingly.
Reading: gal 139.1
